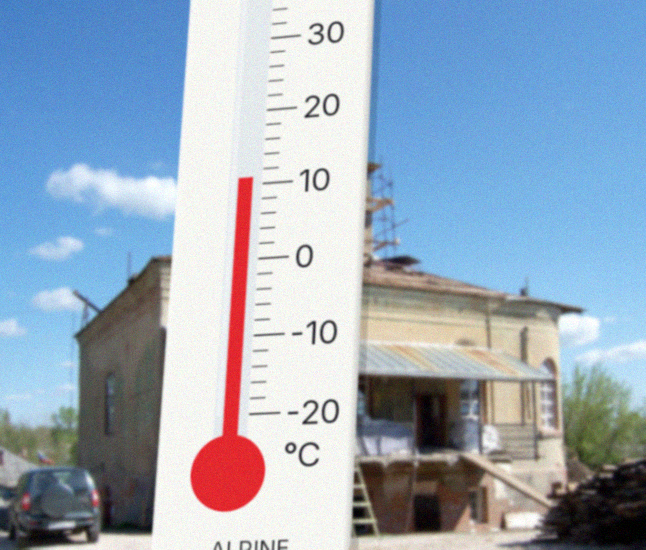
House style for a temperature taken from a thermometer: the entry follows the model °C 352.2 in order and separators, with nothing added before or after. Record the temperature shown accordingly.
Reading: °C 11
